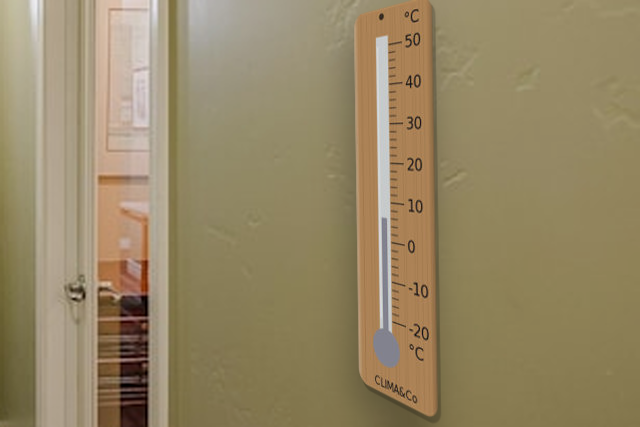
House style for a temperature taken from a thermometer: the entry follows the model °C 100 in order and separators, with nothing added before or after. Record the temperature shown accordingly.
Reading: °C 6
